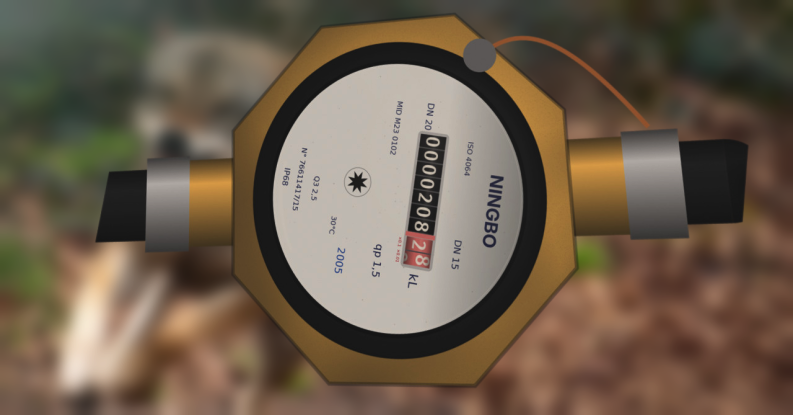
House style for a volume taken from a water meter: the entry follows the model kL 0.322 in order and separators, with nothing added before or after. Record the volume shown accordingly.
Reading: kL 208.28
